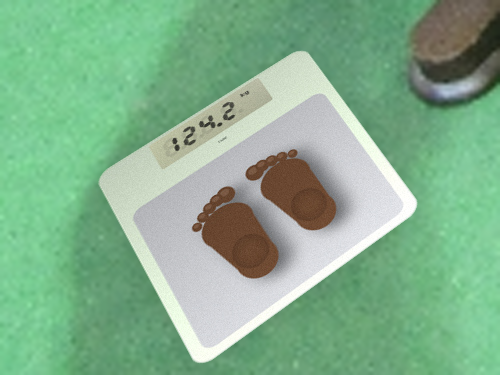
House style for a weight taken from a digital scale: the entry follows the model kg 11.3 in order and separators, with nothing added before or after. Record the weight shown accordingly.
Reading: kg 124.2
